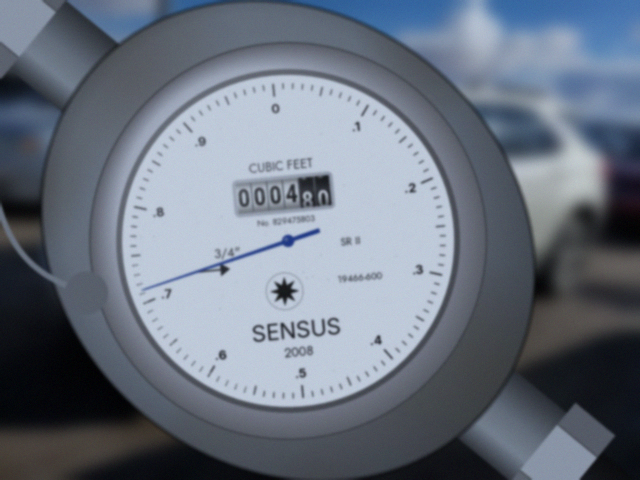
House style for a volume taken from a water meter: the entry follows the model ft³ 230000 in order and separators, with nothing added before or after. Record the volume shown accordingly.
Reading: ft³ 479.71
